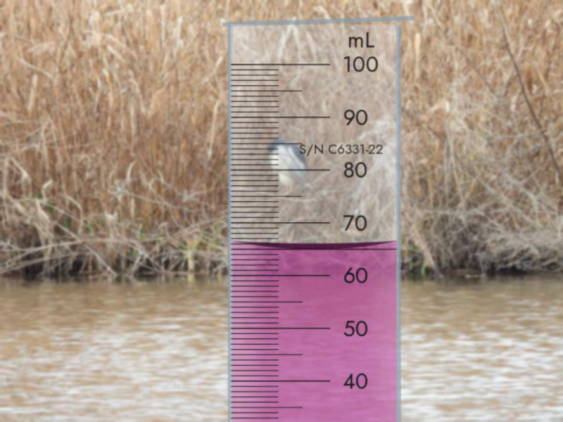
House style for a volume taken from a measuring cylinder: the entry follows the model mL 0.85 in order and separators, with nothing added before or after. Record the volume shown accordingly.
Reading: mL 65
